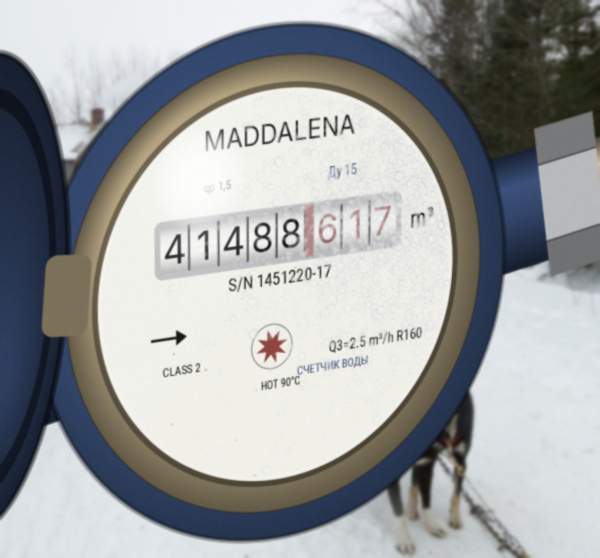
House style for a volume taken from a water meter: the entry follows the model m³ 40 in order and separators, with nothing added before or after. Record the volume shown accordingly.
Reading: m³ 41488.617
